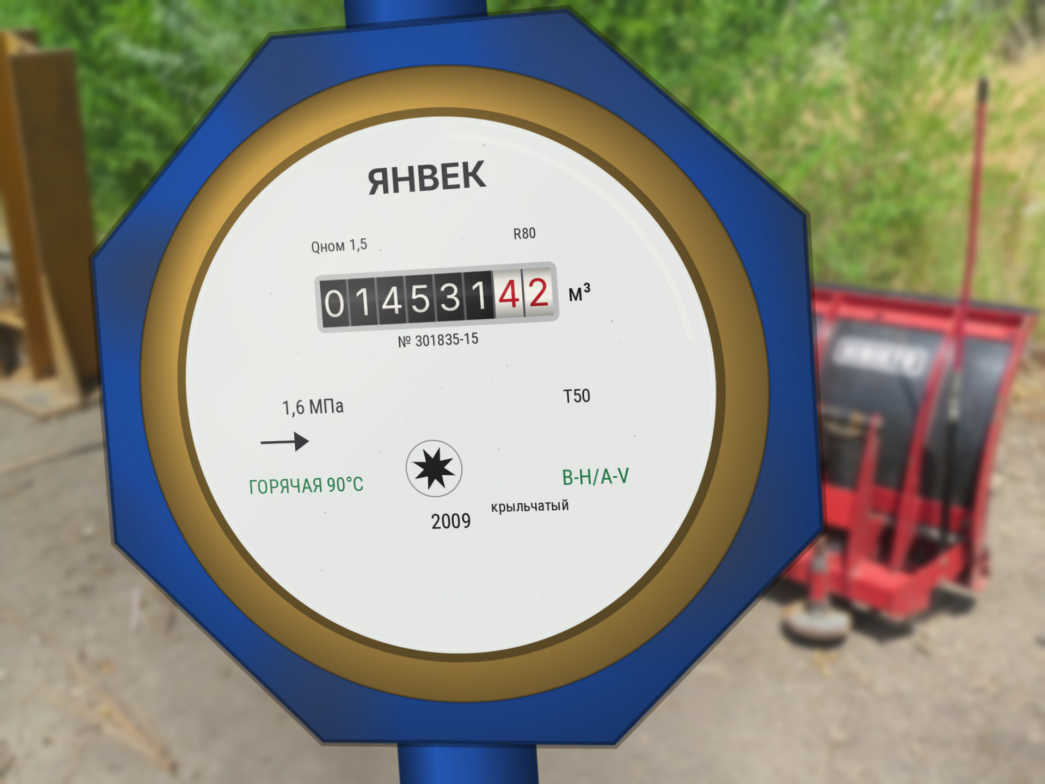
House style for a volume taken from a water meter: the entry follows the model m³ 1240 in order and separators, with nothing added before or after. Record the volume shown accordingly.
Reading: m³ 14531.42
